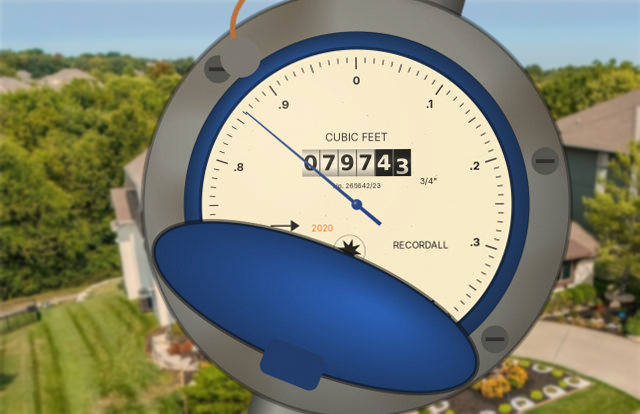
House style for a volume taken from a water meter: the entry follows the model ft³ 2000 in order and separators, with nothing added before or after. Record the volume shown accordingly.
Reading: ft³ 79742.86
